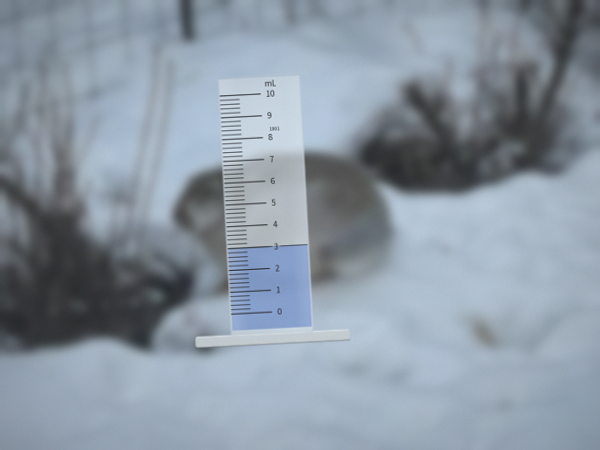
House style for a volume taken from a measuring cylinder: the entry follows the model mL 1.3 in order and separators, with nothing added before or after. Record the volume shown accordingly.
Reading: mL 3
